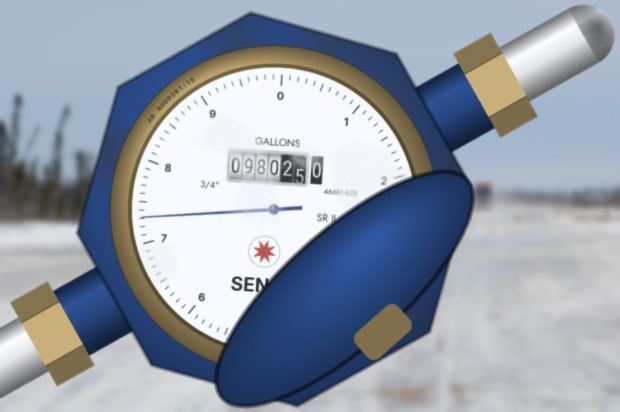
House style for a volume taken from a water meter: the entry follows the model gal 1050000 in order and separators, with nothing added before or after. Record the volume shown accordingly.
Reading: gal 980247.3
